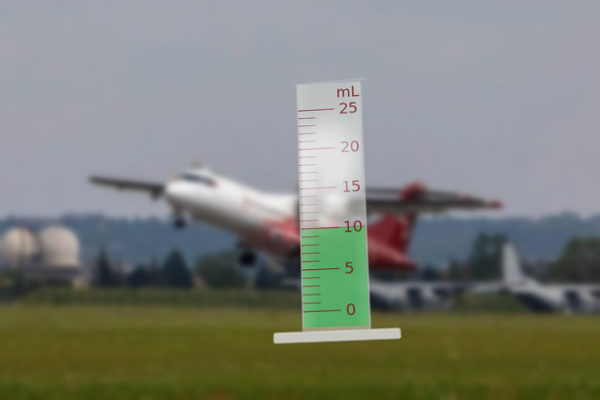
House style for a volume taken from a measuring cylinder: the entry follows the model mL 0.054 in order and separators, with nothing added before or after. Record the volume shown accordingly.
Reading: mL 10
